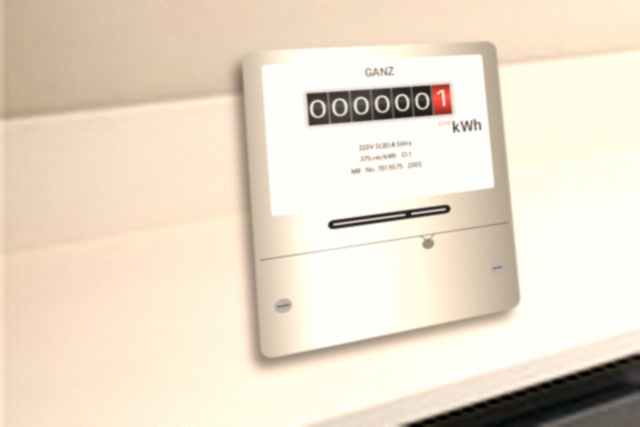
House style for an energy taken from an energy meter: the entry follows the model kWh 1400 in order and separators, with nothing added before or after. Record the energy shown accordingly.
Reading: kWh 0.1
